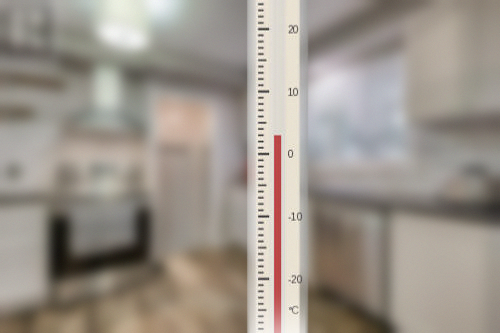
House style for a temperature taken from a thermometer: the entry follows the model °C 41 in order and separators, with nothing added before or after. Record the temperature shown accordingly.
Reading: °C 3
